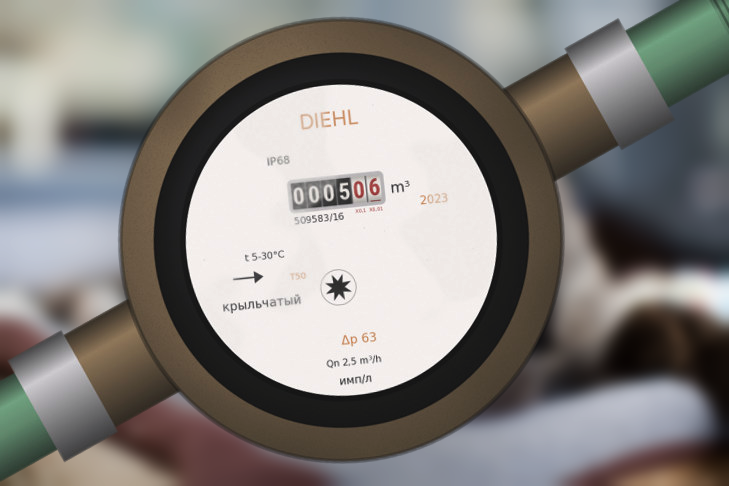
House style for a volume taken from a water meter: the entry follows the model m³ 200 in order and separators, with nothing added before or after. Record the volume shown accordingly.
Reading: m³ 5.06
